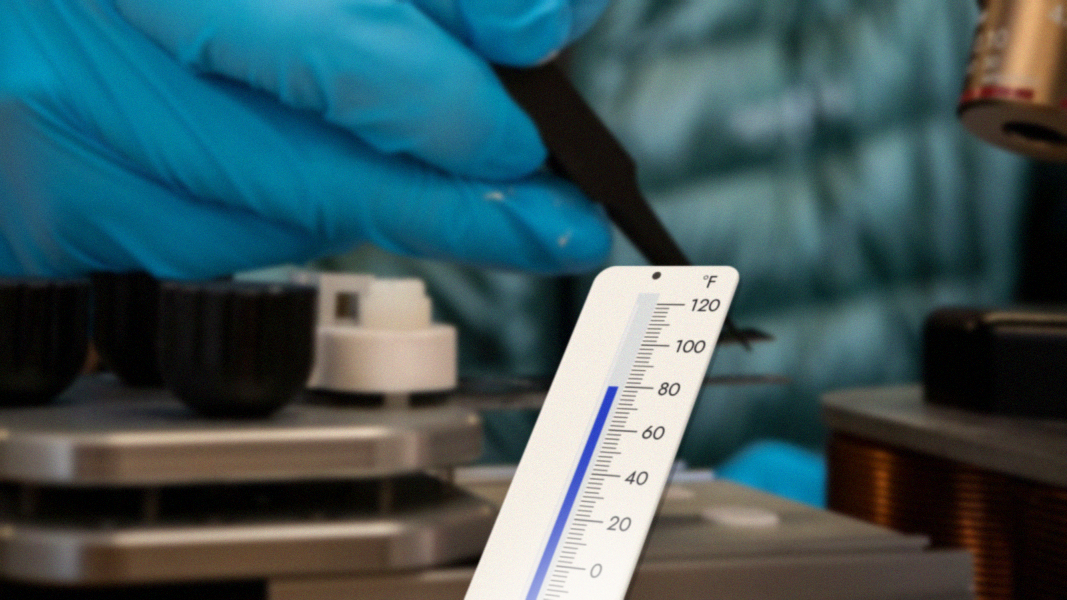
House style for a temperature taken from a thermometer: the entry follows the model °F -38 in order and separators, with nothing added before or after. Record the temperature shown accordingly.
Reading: °F 80
